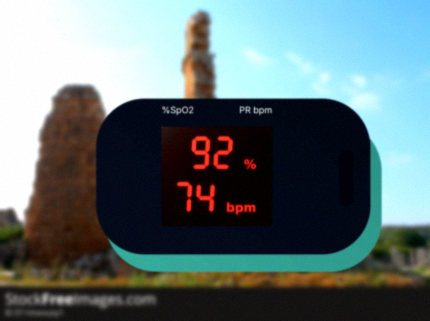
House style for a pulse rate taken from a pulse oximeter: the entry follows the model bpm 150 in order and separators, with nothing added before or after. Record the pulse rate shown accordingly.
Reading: bpm 74
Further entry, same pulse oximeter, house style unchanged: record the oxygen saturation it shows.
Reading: % 92
